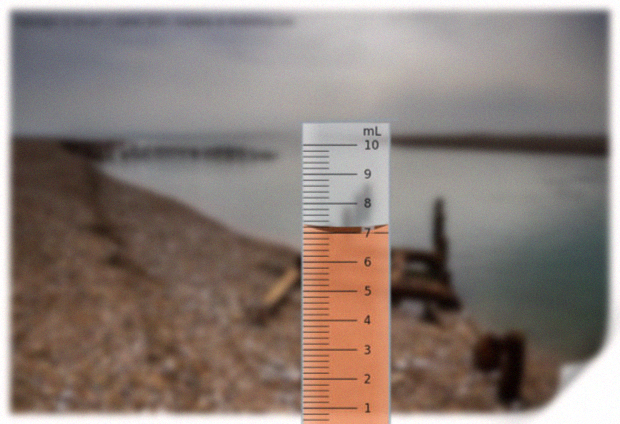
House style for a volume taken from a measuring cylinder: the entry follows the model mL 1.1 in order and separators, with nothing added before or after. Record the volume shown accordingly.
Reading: mL 7
